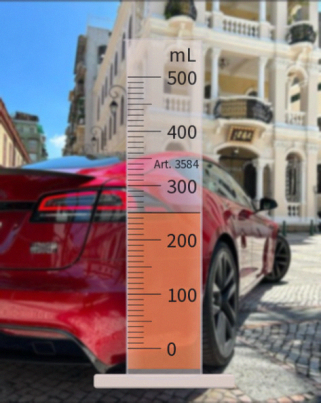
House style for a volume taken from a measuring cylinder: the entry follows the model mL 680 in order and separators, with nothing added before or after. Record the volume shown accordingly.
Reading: mL 250
